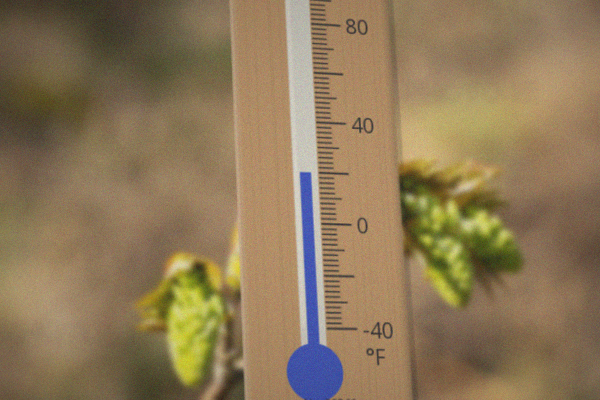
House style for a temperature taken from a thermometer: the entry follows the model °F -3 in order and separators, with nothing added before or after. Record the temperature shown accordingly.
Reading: °F 20
